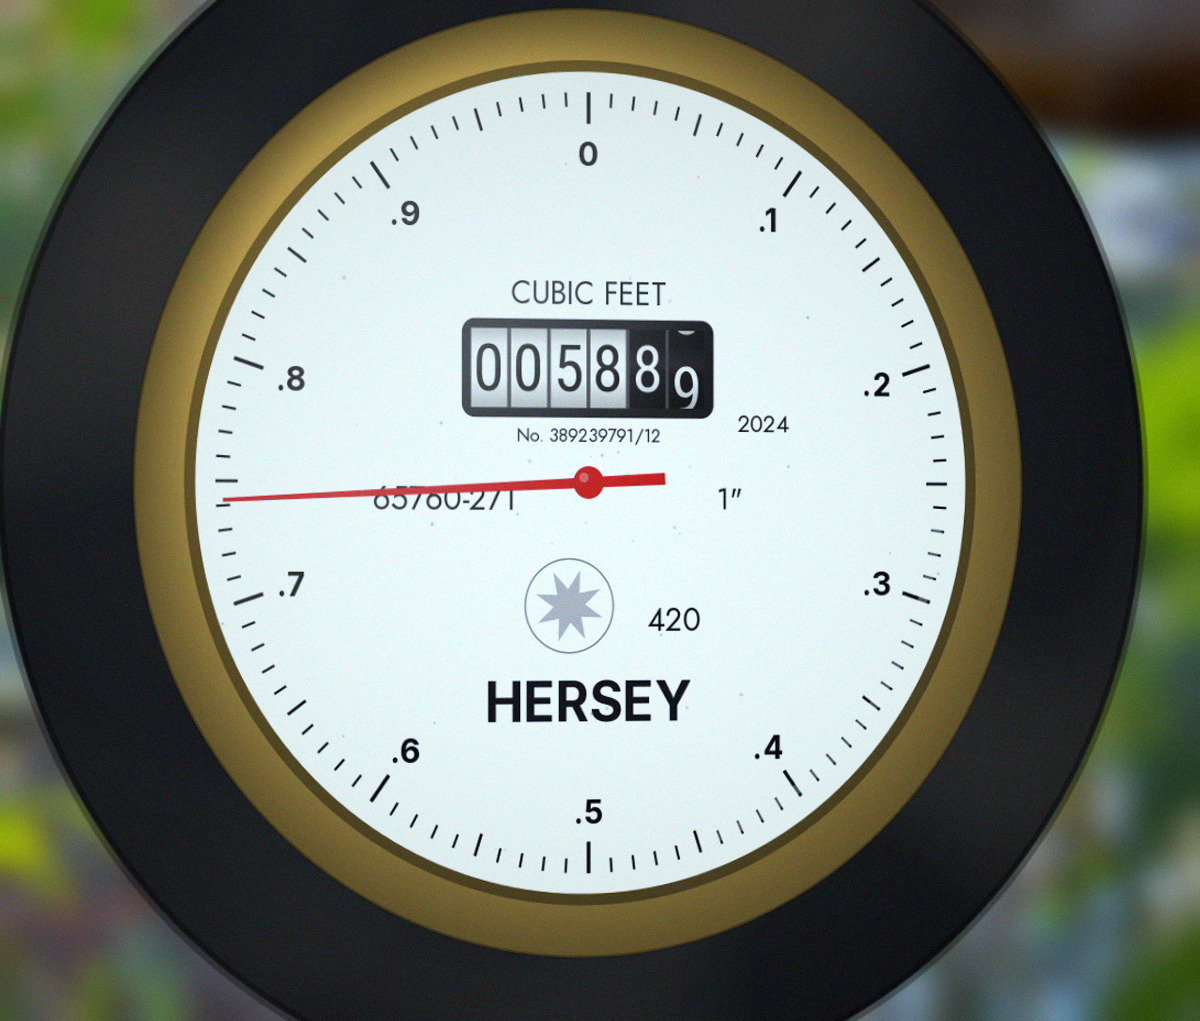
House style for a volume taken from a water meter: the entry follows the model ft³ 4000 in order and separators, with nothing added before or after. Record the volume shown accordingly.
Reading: ft³ 5888.74
